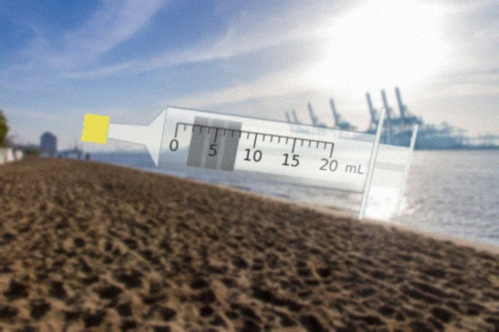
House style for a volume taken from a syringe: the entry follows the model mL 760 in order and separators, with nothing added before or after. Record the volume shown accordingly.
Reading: mL 2
